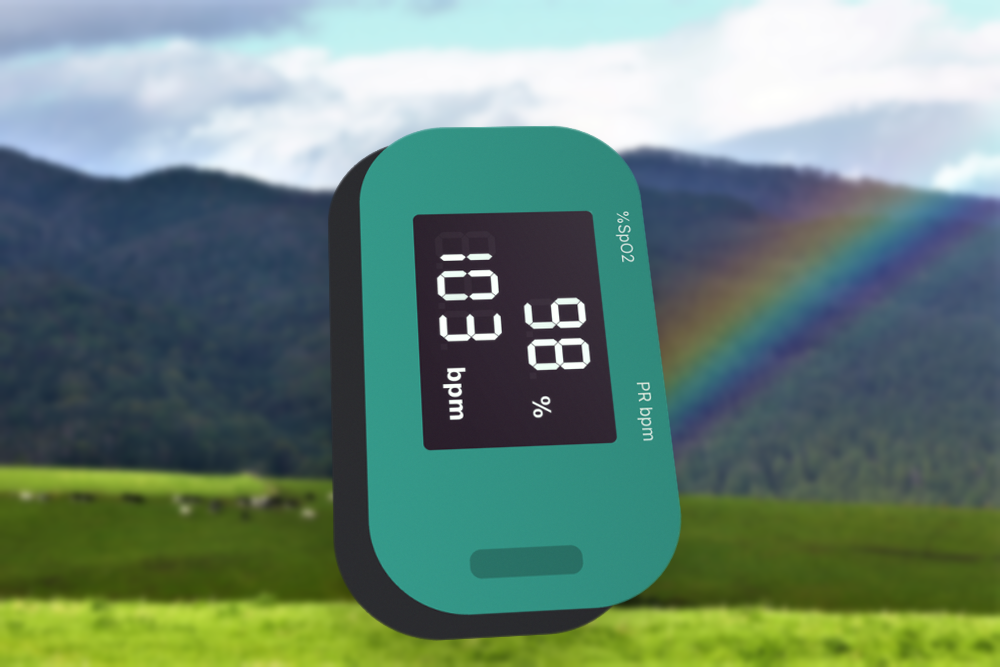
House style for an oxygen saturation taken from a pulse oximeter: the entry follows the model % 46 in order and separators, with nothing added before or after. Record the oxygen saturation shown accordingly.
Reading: % 98
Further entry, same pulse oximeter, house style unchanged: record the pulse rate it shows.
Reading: bpm 103
